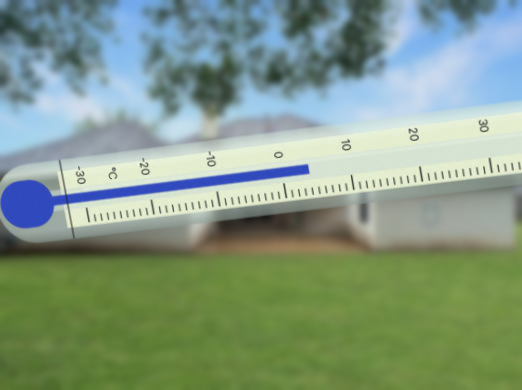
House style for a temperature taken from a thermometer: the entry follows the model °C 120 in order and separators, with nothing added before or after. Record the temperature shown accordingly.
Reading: °C 4
